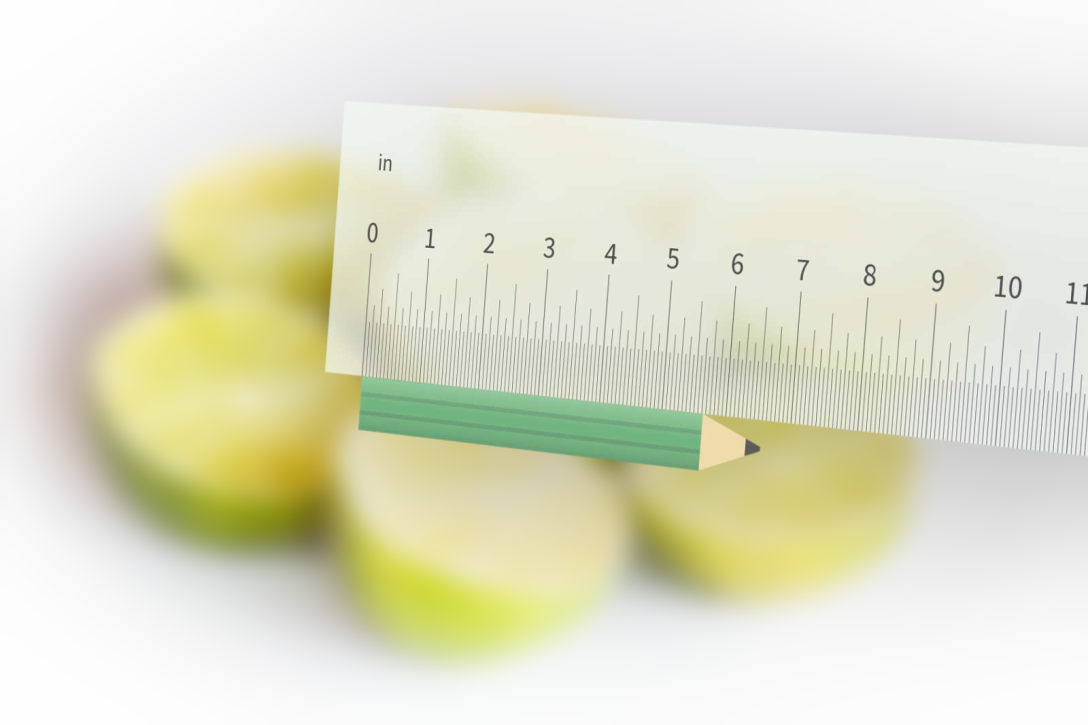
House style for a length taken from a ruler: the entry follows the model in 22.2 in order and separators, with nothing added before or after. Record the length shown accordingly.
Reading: in 6.5625
